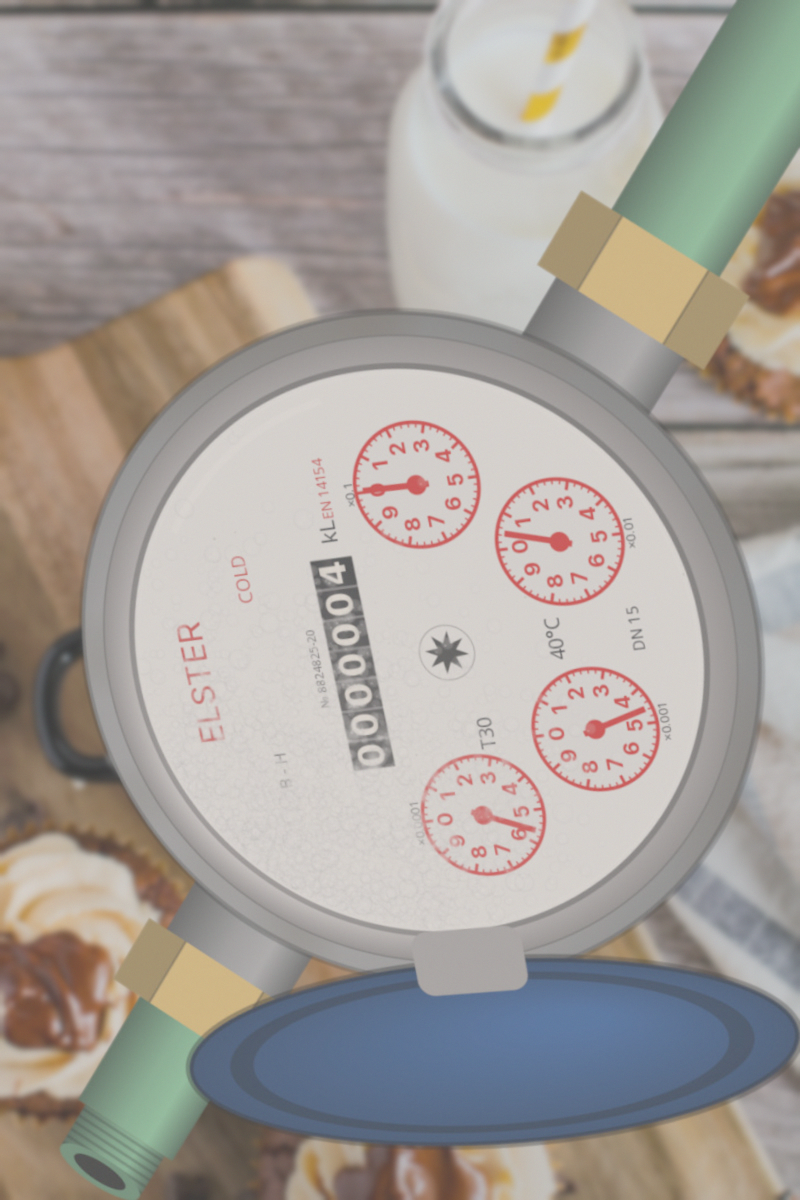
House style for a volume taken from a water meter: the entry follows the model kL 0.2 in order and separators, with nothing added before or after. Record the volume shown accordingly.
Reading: kL 4.0045
